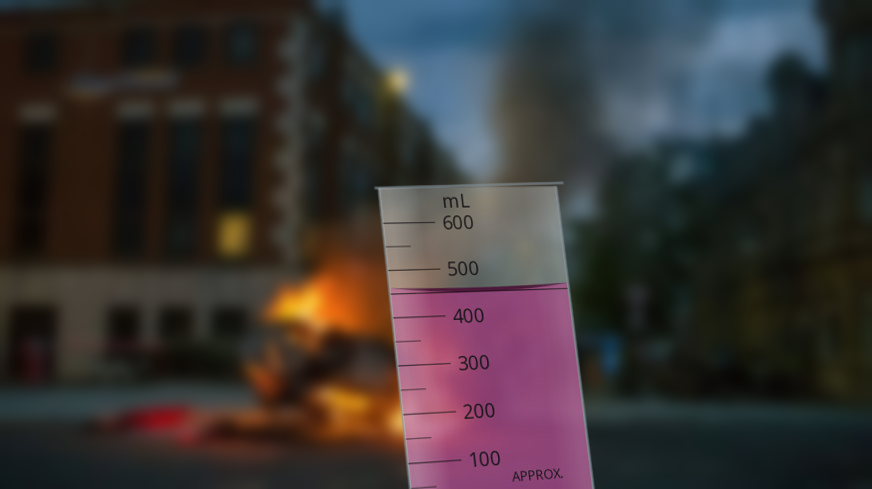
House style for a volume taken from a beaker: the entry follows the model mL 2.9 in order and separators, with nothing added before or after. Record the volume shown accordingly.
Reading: mL 450
